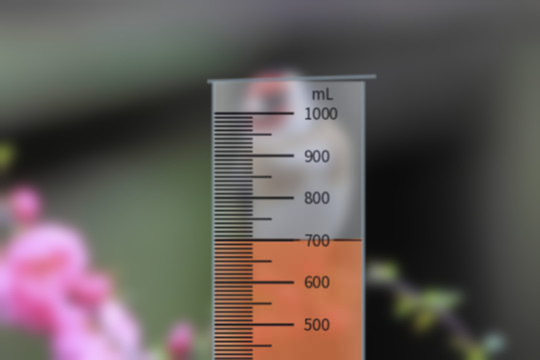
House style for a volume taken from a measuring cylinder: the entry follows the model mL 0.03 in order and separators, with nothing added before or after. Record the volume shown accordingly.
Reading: mL 700
